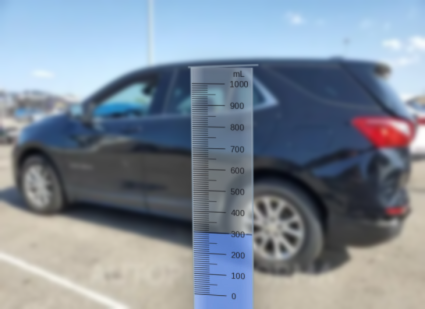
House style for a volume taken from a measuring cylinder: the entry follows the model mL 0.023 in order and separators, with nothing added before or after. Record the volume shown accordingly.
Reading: mL 300
